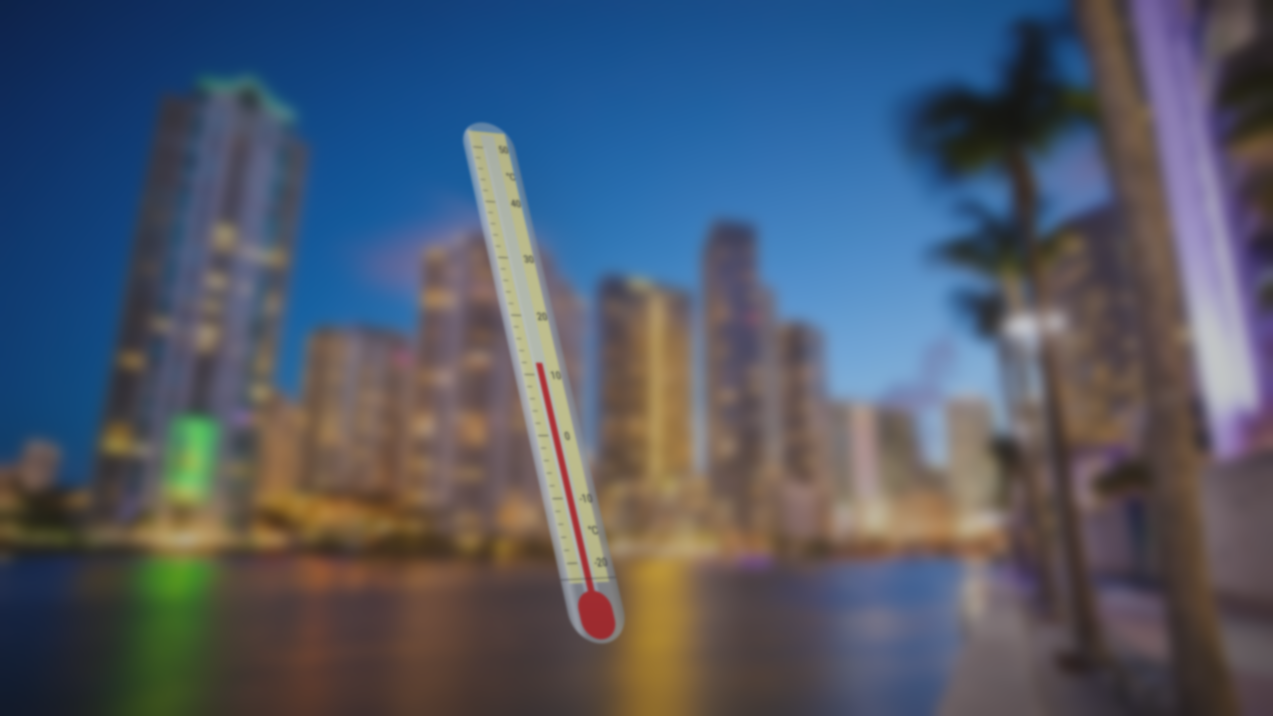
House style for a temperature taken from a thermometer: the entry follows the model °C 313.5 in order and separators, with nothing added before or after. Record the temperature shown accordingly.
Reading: °C 12
